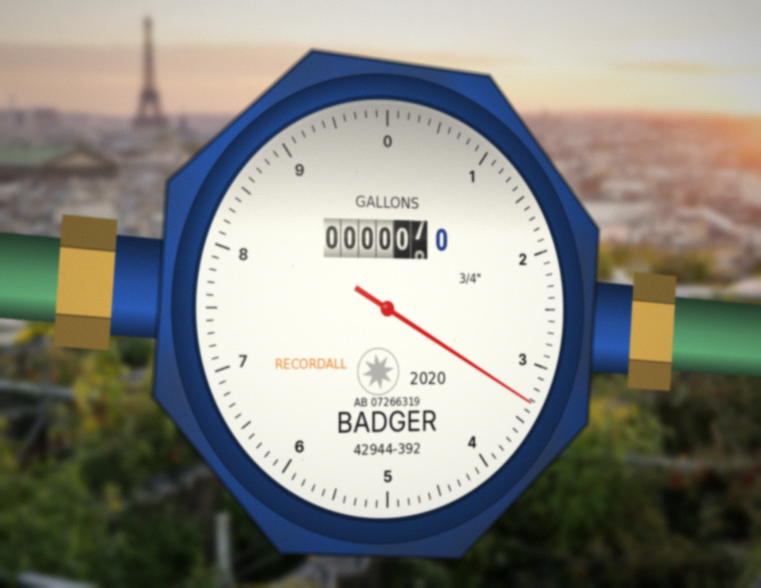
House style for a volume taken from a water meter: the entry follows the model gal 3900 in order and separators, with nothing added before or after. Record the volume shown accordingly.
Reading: gal 73.3
